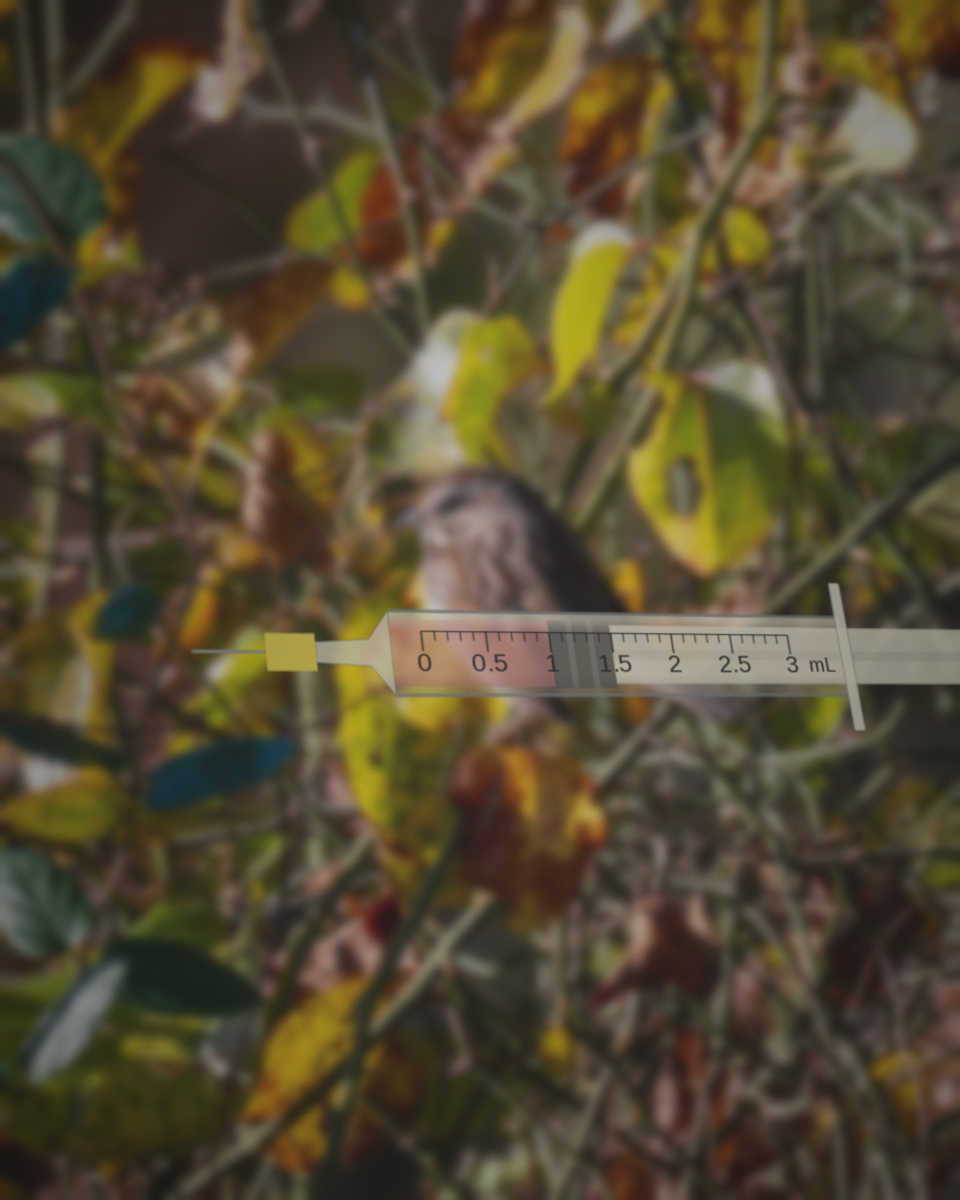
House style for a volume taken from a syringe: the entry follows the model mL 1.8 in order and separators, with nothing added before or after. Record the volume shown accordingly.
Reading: mL 1
